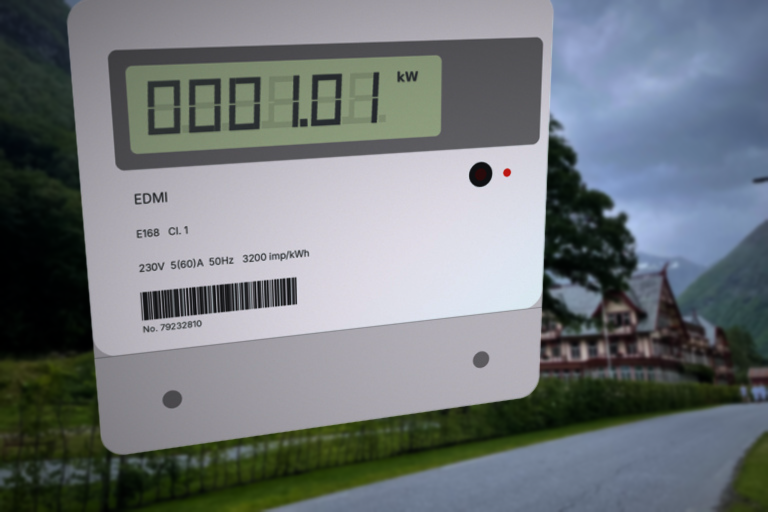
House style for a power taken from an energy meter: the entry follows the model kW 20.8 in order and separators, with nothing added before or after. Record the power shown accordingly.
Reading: kW 1.01
